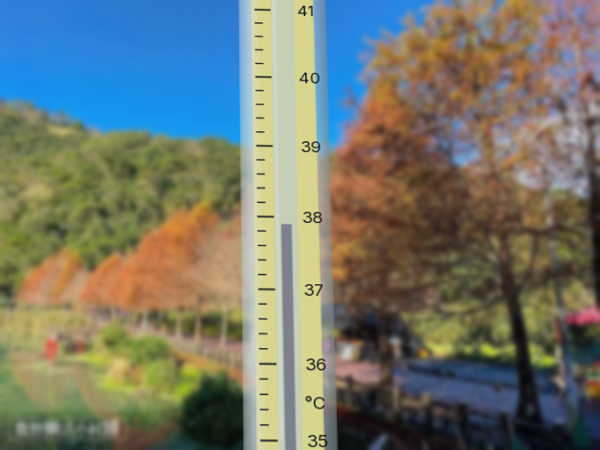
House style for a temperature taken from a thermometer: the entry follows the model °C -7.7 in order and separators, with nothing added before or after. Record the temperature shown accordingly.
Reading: °C 37.9
